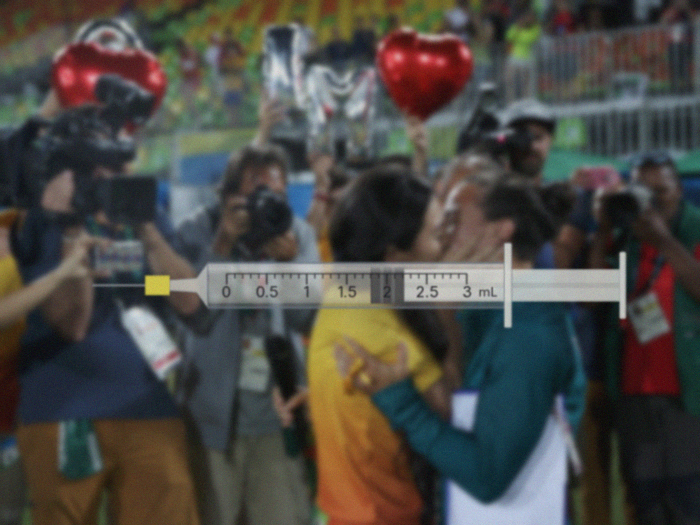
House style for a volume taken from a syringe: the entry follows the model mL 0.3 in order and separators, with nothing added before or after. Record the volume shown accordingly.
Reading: mL 1.8
